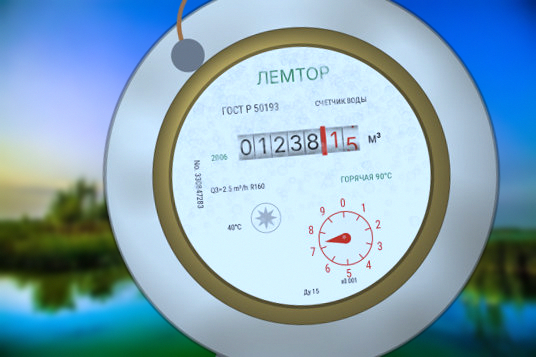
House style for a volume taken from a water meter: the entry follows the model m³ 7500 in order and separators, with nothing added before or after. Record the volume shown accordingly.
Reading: m³ 1238.147
